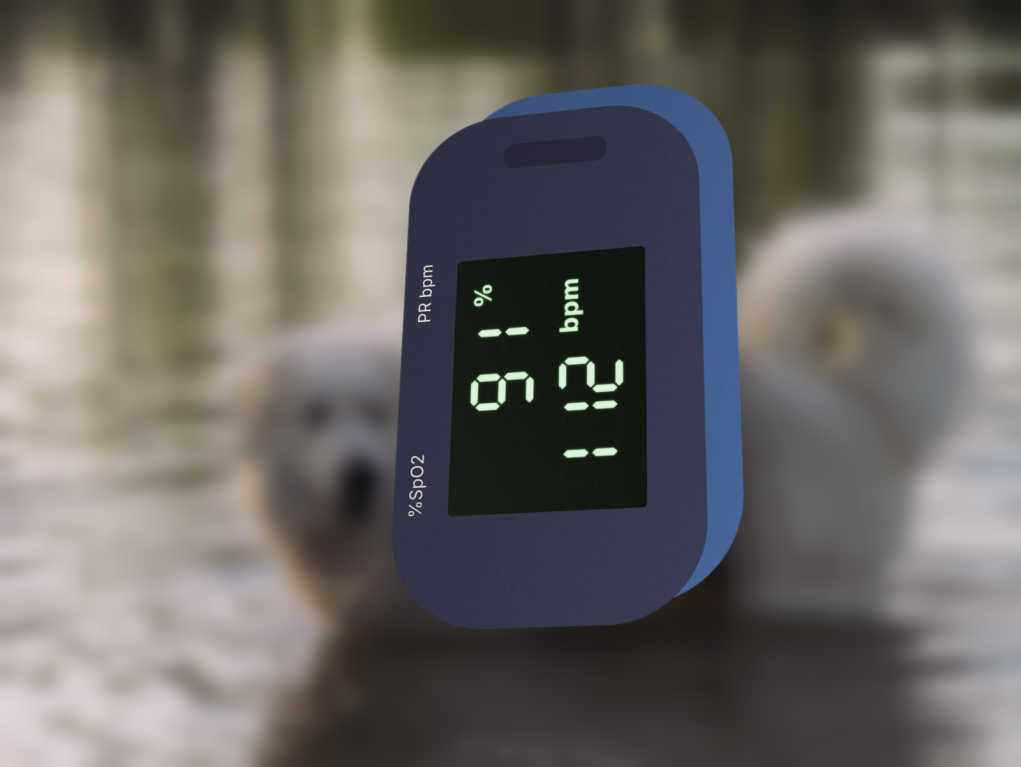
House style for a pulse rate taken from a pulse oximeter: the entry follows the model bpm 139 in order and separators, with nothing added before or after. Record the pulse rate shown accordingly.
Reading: bpm 112
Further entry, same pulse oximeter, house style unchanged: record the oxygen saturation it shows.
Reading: % 91
